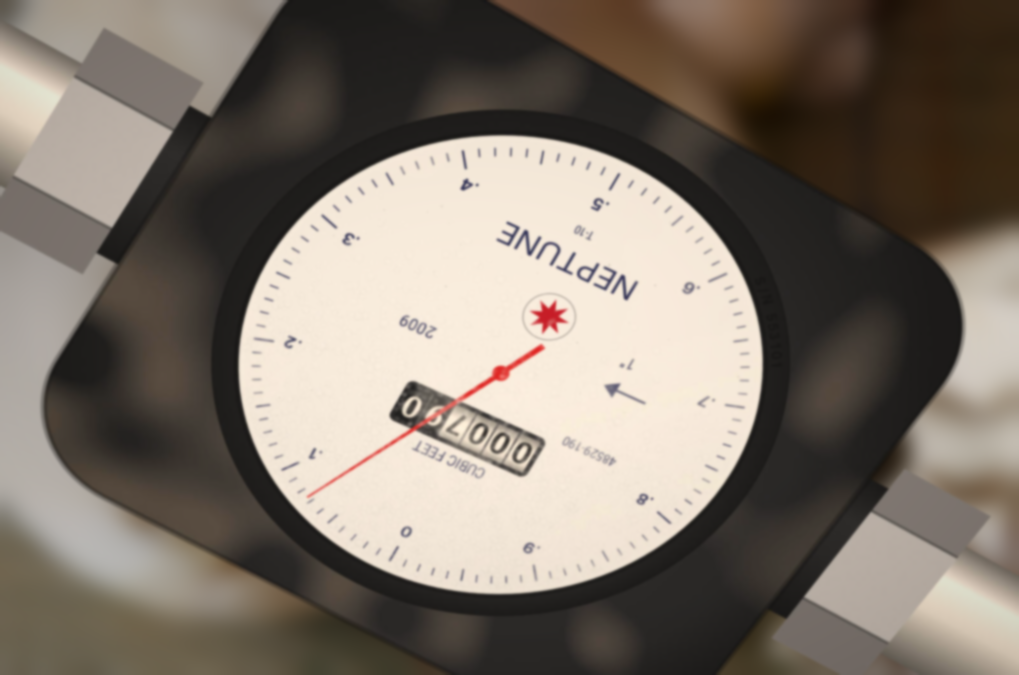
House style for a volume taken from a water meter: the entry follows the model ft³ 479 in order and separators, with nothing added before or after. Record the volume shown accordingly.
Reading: ft³ 790.07
